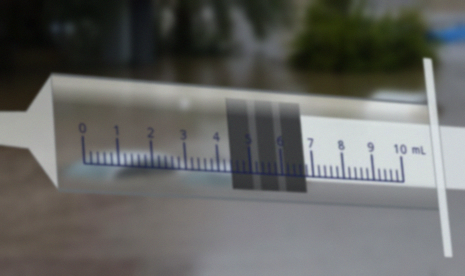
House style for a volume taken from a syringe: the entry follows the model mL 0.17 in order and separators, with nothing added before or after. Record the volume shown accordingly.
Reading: mL 4.4
